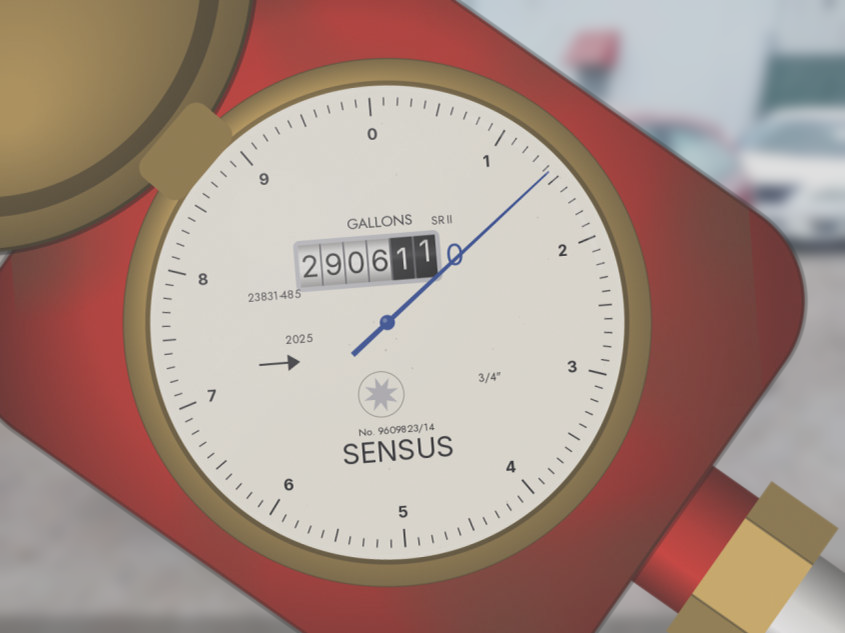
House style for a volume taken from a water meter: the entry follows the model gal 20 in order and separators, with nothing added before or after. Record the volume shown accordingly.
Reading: gal 2906111.4
